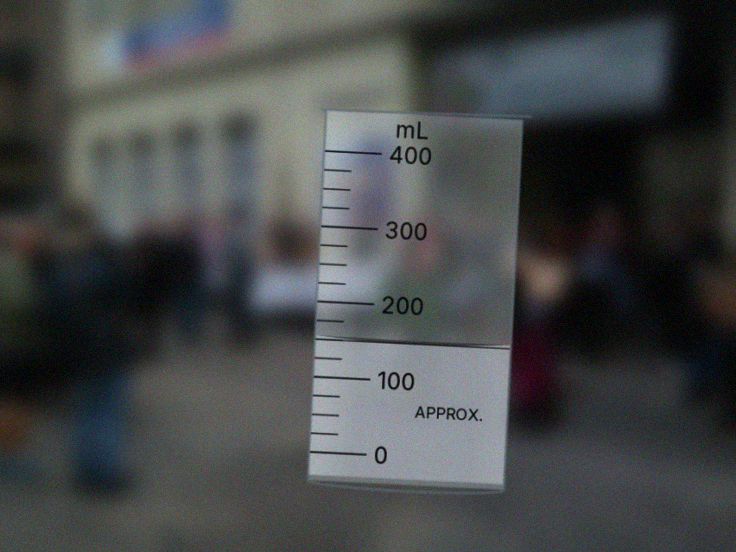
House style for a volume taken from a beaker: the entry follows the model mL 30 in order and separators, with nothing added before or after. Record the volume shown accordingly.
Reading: mL 150
